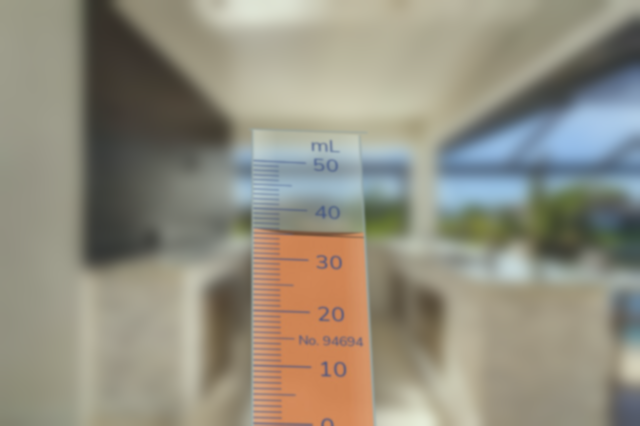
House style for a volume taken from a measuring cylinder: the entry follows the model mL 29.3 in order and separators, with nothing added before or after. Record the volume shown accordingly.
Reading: mL 35
